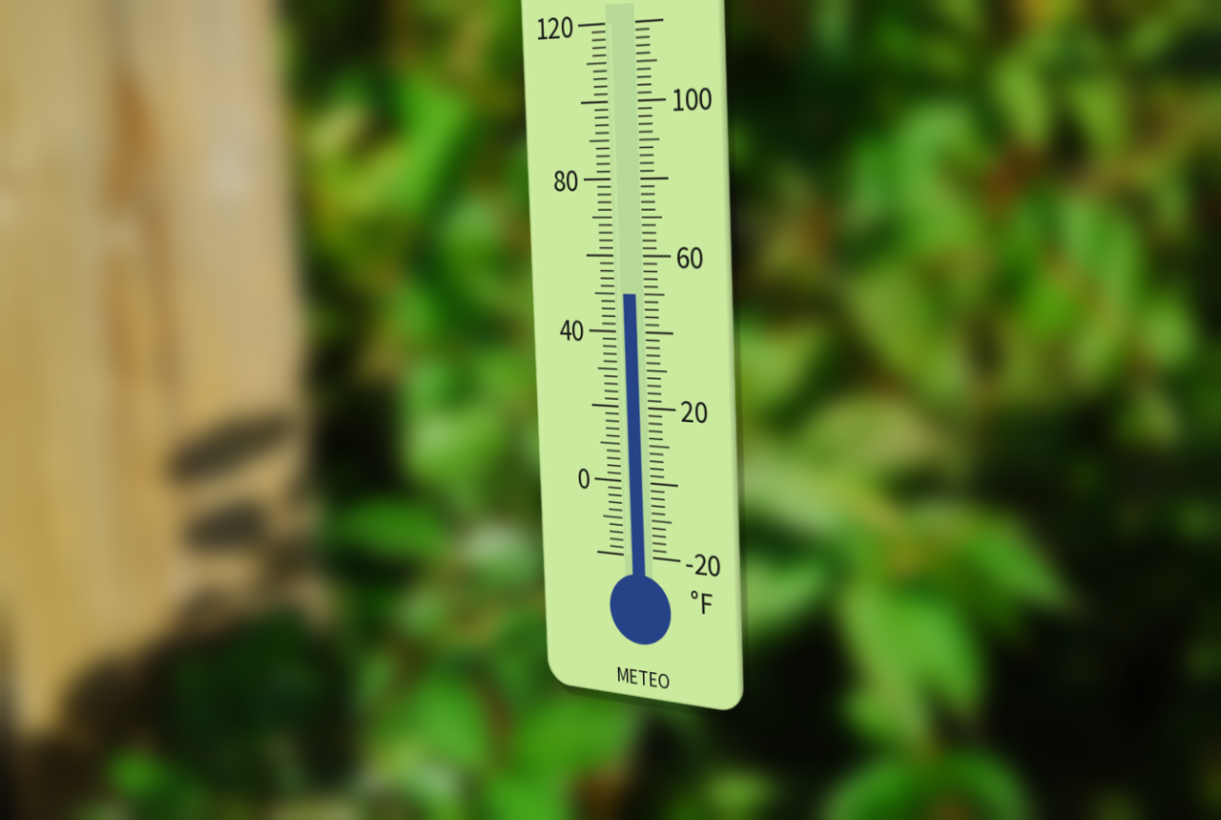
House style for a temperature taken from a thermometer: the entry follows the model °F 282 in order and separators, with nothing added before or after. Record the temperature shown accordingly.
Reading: °F 50
